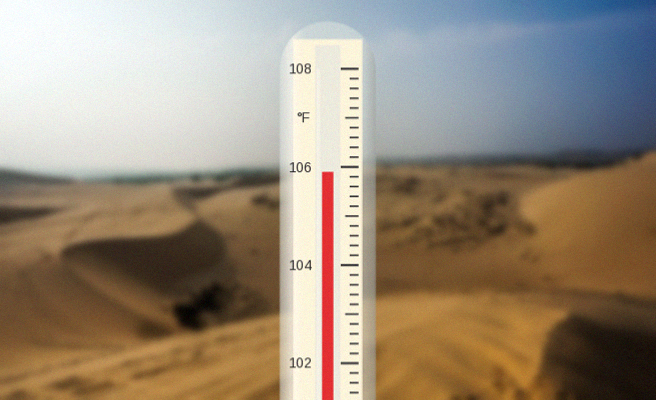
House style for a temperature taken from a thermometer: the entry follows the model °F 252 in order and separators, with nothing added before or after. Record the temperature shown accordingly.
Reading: °F 105.9
